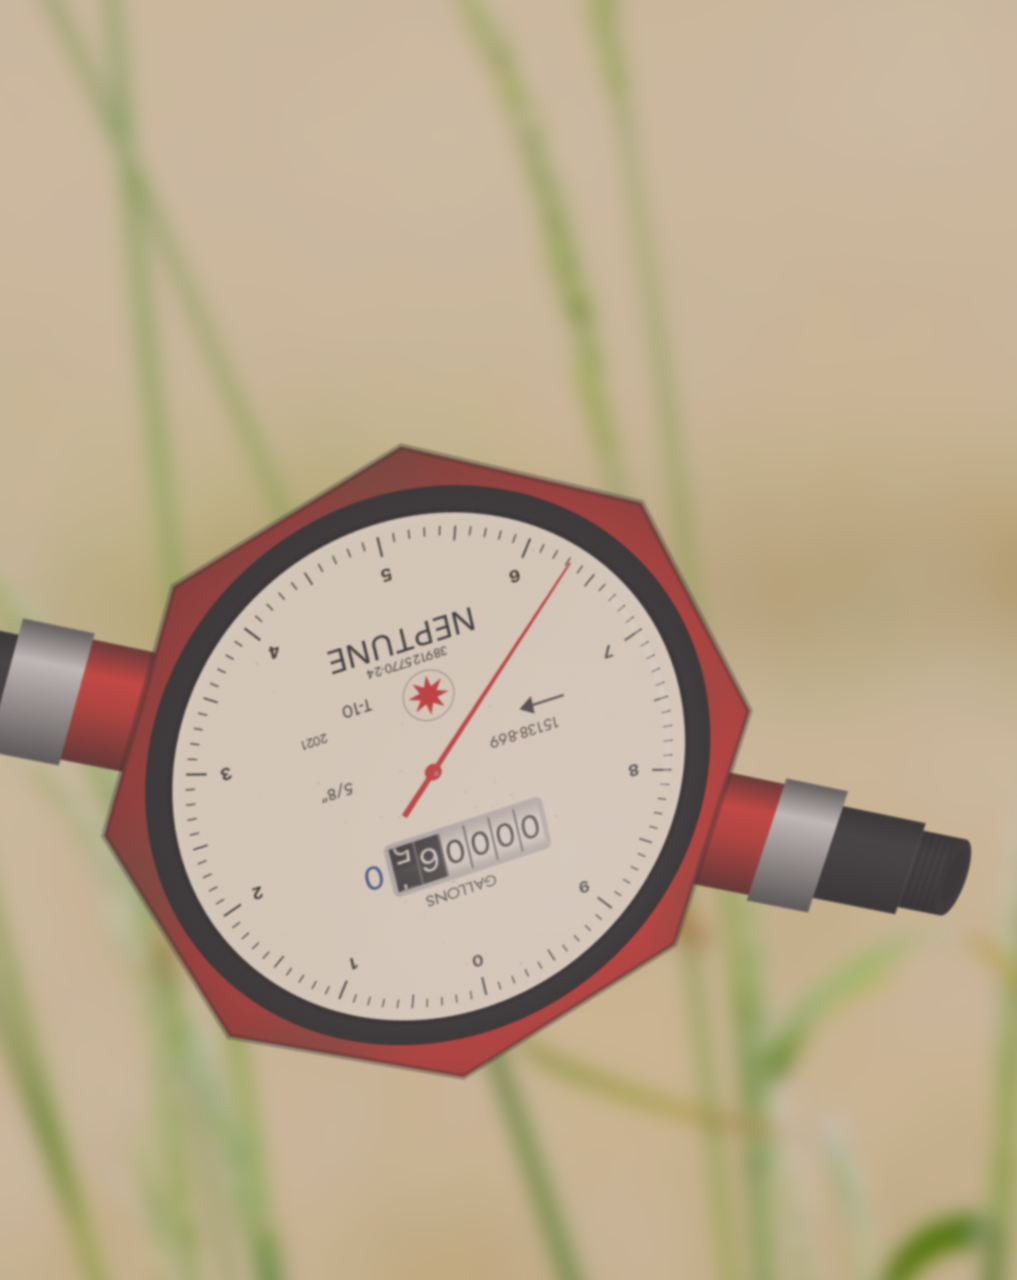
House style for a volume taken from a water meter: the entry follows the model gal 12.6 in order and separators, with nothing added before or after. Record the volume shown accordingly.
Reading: gal 646.3
